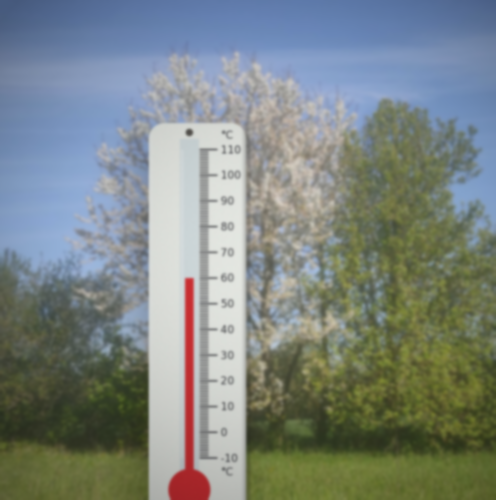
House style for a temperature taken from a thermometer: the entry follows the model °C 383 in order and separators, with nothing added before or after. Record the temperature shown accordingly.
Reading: °C 60
